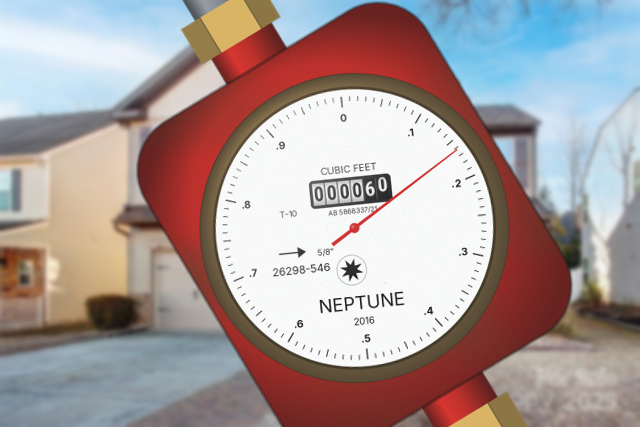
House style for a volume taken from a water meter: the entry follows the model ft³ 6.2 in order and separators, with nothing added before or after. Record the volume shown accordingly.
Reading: ft³ 60.16
